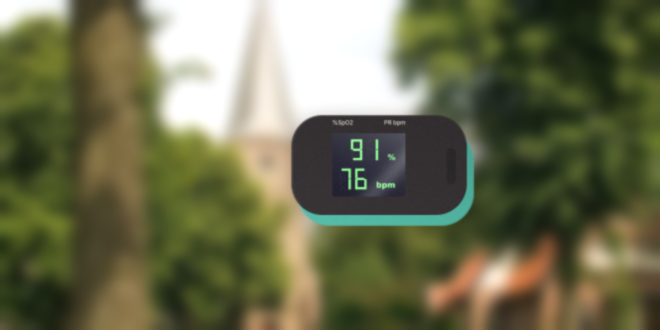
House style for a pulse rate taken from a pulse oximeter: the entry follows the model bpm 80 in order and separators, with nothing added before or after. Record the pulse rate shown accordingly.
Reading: bpm 76
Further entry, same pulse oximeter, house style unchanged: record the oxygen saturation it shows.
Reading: % 91
